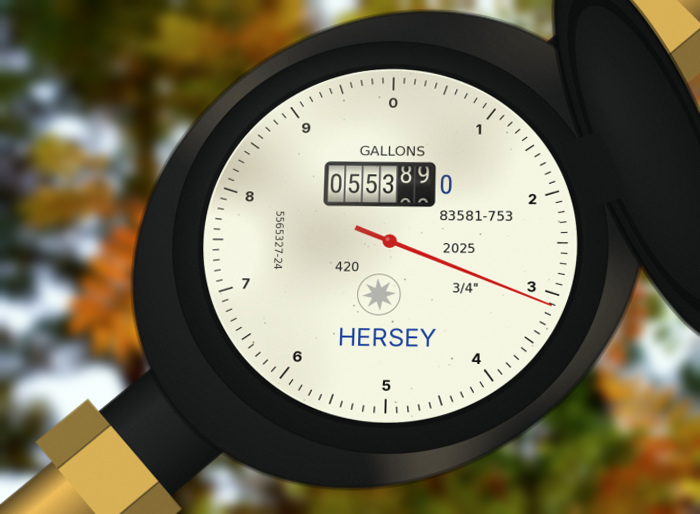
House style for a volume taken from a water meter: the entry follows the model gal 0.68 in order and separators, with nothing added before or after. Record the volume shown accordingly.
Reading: gal 553893.1
